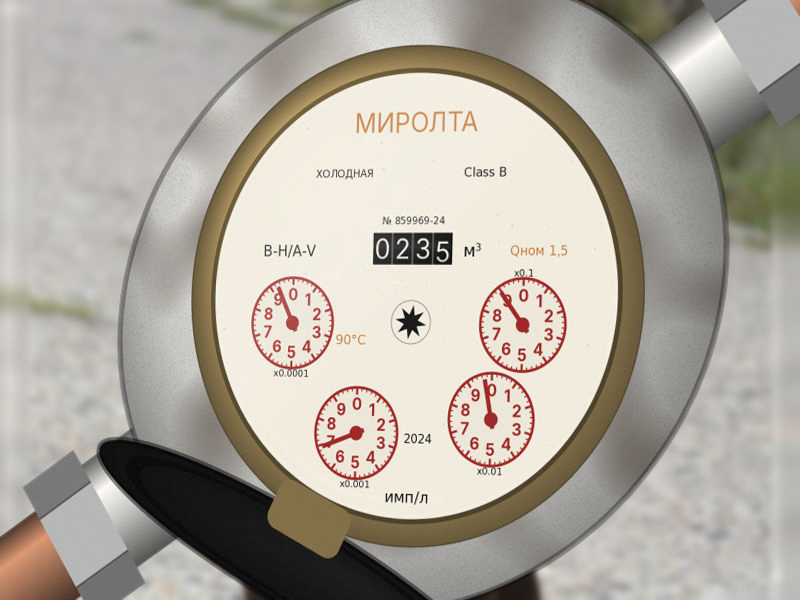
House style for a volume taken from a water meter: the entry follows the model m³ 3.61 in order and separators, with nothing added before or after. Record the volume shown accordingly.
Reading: m³ 234.8969
